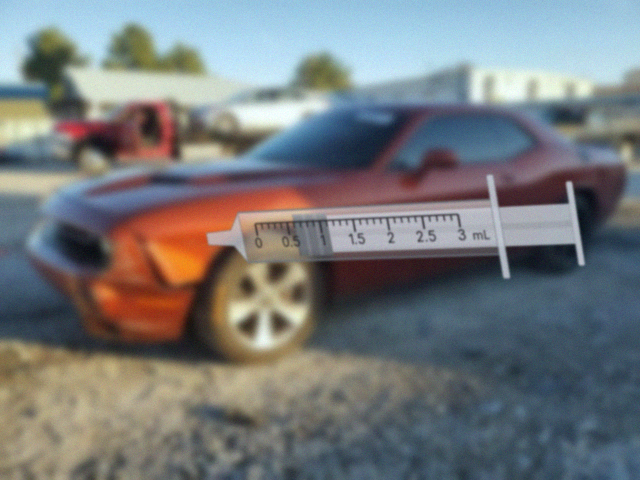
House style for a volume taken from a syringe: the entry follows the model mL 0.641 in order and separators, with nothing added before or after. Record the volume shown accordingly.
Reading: mL 0.6
